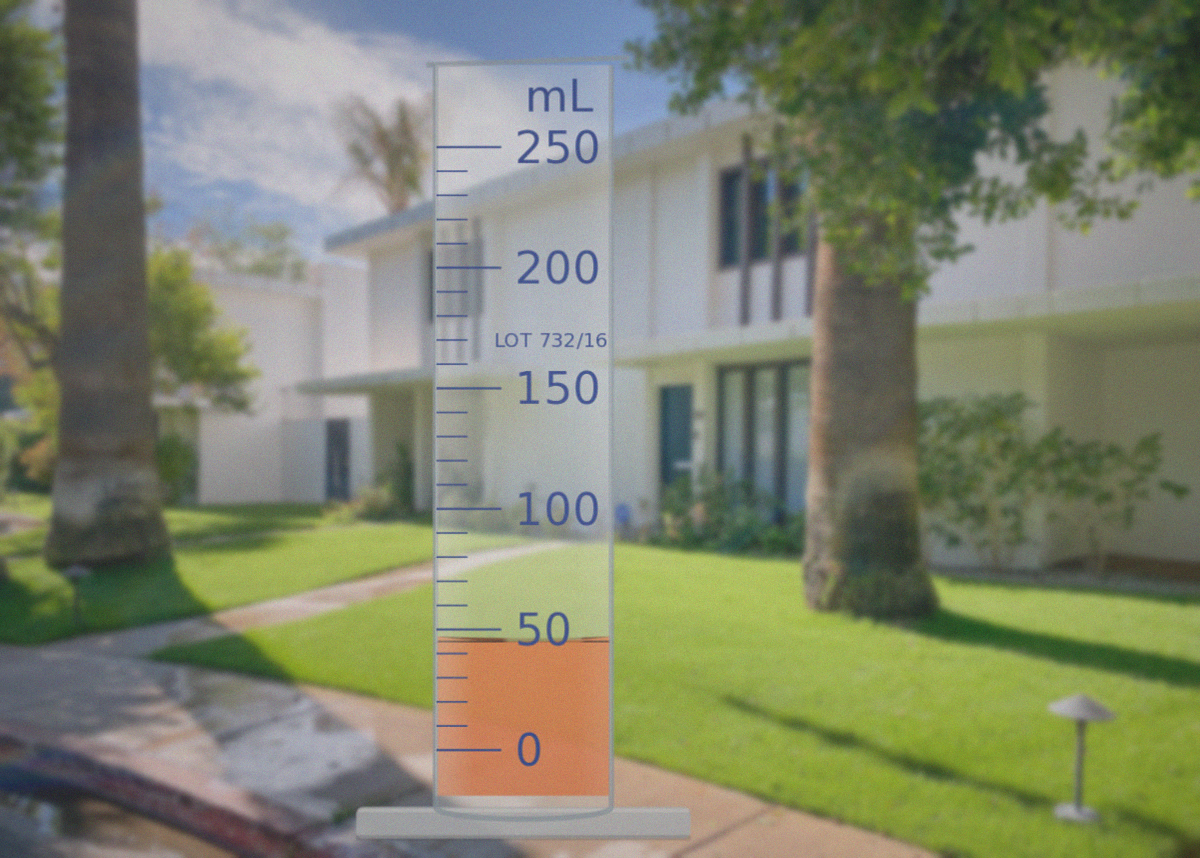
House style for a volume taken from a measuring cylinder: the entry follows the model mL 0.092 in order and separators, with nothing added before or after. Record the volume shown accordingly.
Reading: mL 45
